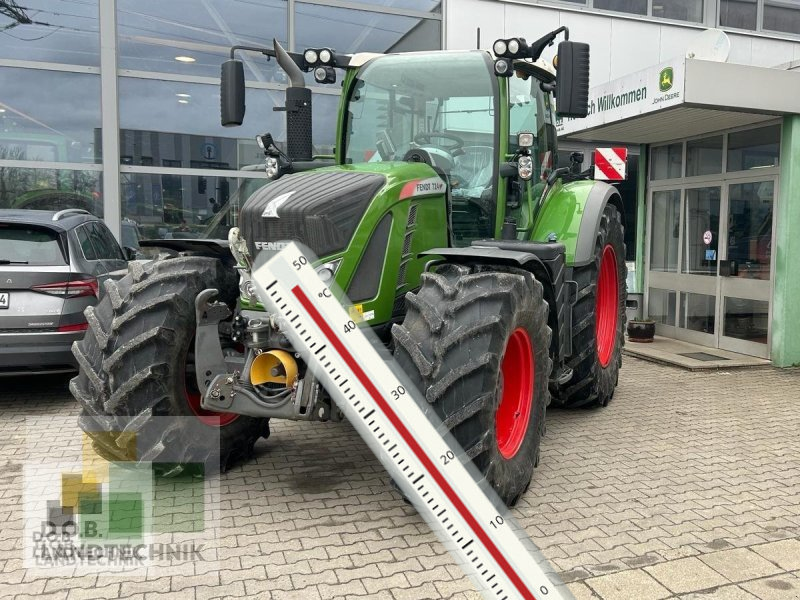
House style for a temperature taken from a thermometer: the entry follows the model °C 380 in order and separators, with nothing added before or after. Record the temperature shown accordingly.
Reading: °C 48
